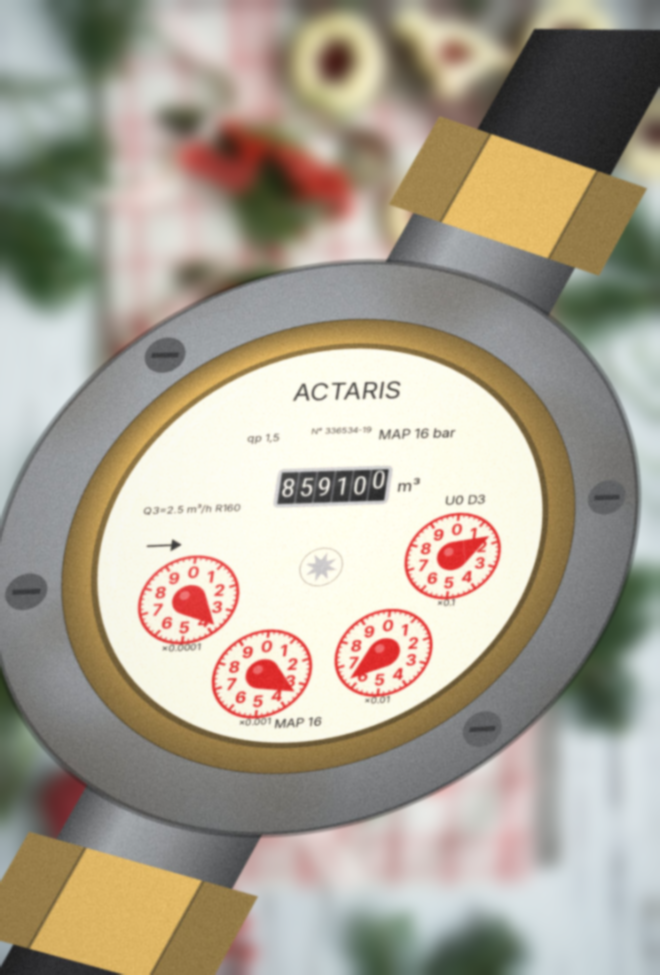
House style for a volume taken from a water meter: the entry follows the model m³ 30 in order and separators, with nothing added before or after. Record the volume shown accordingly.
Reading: m³ 859100.1633
